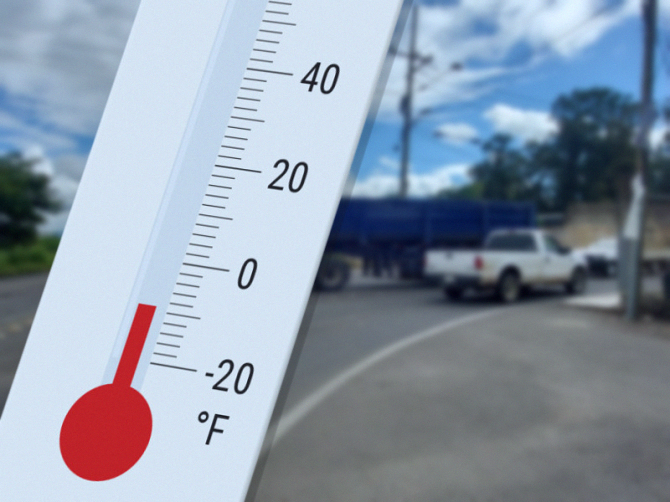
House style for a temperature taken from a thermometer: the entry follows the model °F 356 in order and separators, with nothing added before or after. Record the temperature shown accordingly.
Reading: °F -9
